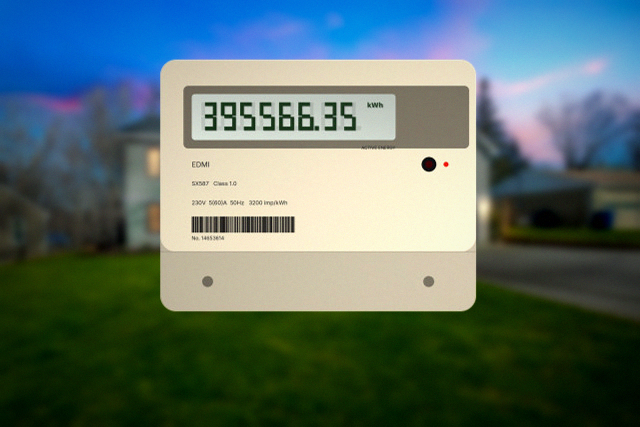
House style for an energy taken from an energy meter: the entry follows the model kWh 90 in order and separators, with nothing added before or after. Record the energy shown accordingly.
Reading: kWh 395566.35
